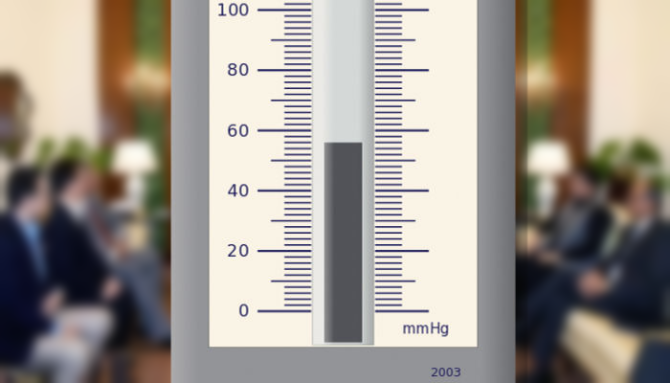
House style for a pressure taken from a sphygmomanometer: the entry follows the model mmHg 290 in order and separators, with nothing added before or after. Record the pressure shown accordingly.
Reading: mmHg 56
